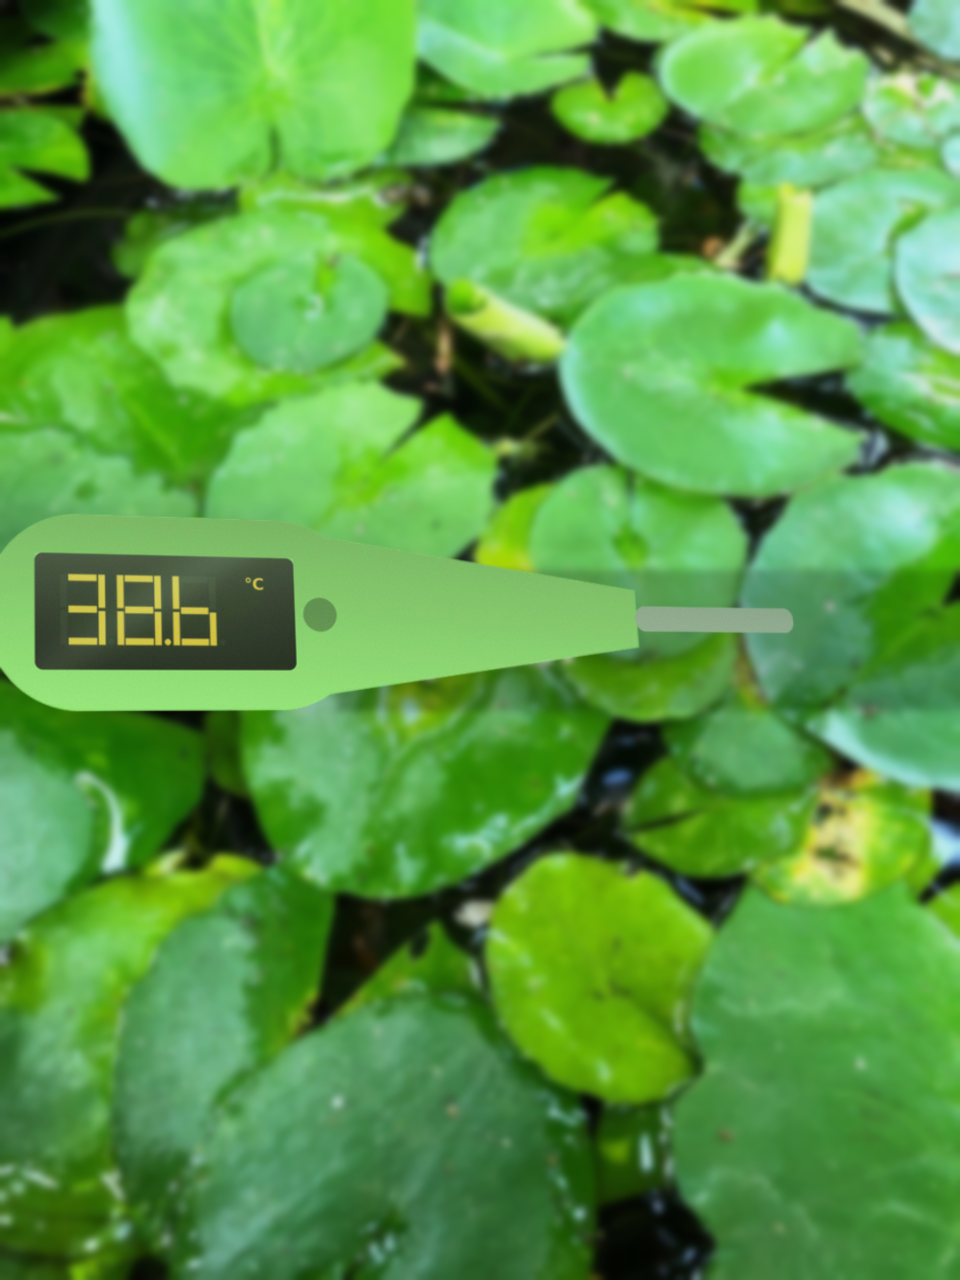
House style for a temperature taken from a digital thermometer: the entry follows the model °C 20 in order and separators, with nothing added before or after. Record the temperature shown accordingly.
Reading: °C 38.6
